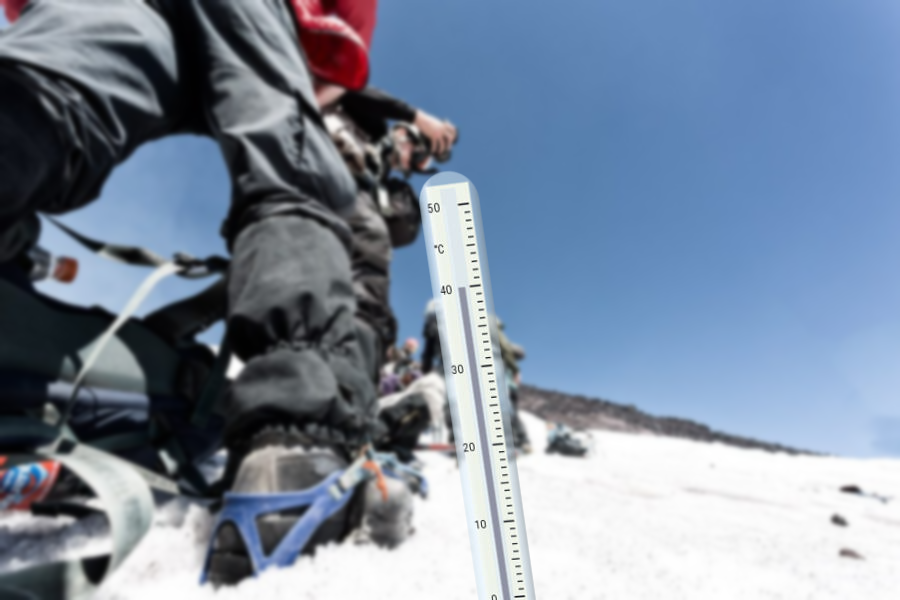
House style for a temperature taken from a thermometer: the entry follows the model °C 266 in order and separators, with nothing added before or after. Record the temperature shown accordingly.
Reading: °C 40
